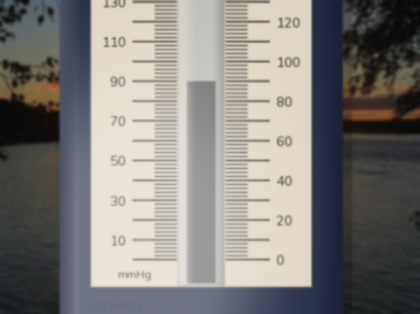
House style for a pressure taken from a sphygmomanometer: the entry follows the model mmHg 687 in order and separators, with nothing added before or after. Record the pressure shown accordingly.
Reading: mmHg 90
